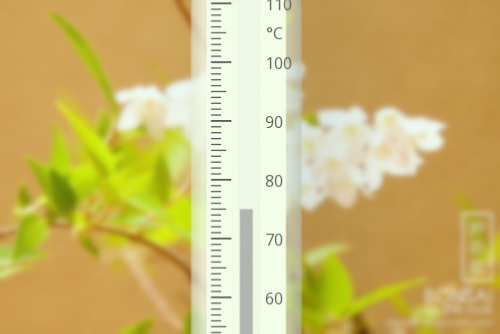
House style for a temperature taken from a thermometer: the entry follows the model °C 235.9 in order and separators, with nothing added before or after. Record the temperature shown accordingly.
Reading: °C 75
